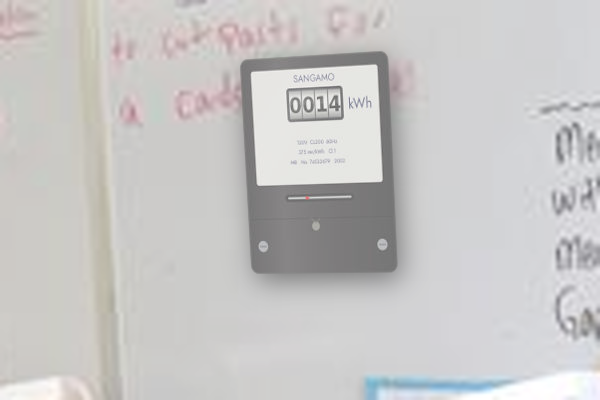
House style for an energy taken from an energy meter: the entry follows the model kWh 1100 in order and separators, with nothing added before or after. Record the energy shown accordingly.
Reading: kWh 14
